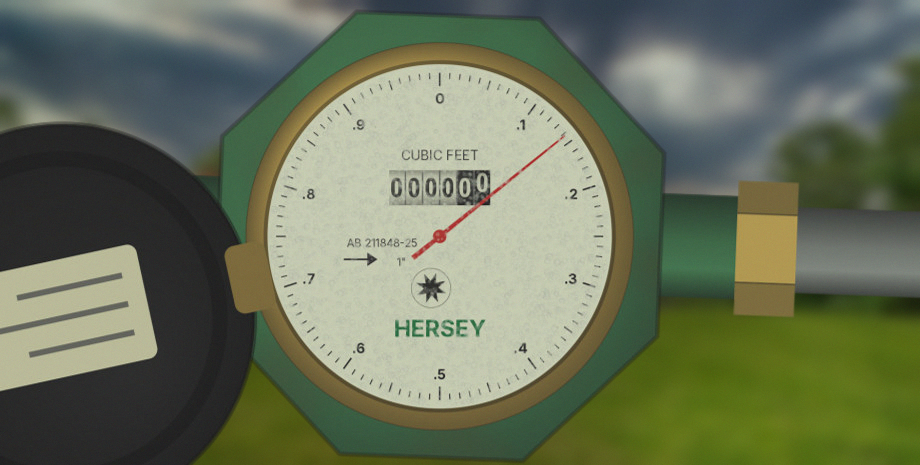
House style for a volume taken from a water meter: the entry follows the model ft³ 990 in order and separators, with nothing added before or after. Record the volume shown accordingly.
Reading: ft³ 0.14
